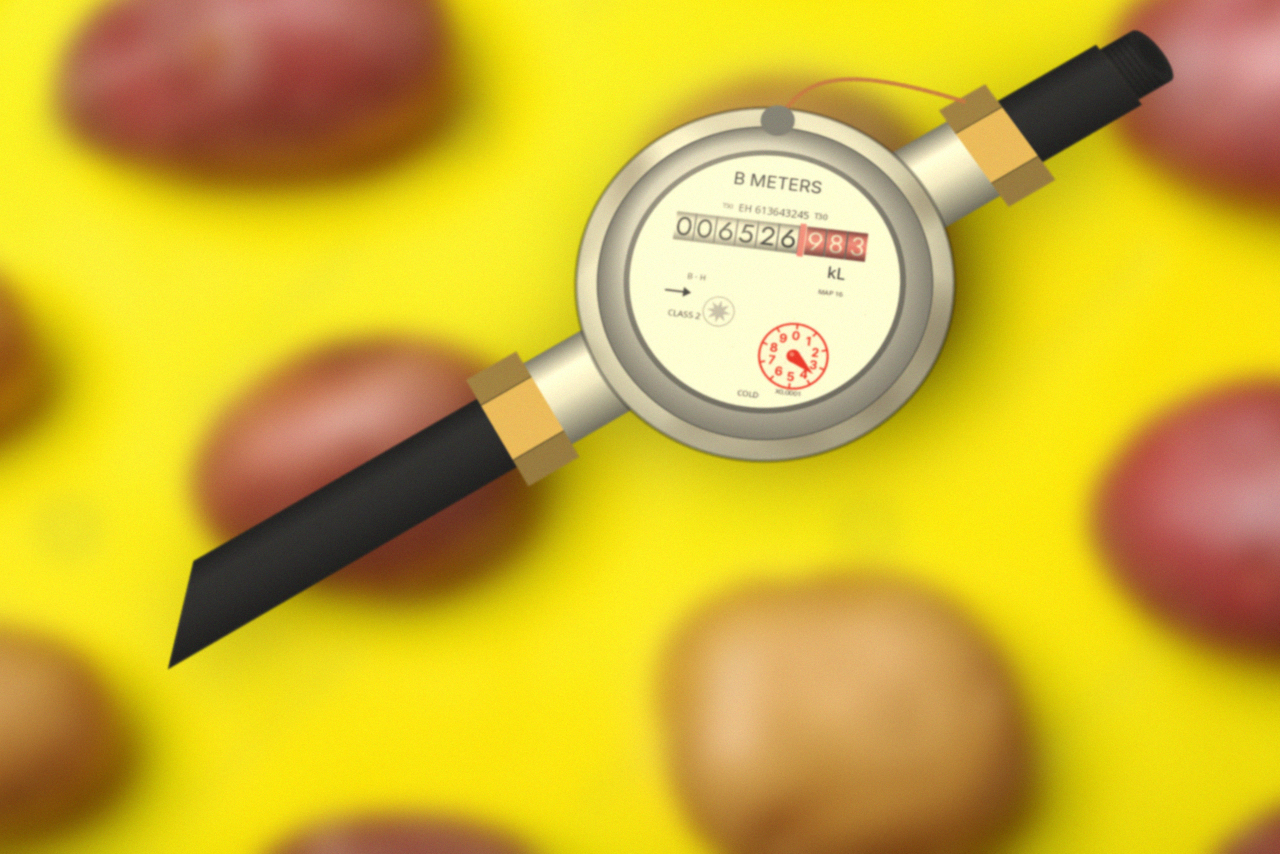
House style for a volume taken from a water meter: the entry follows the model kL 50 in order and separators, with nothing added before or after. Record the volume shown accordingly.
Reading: kL 6526.9833
